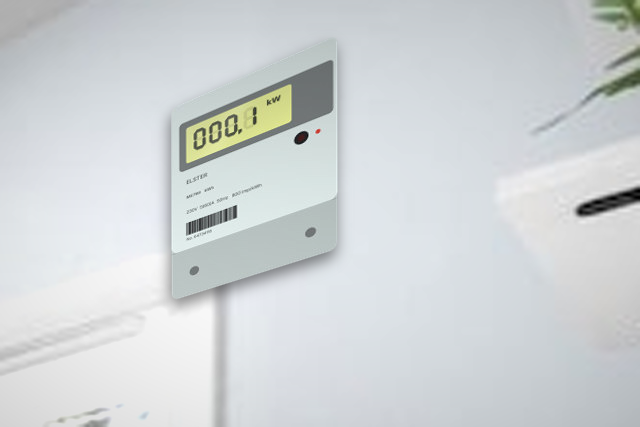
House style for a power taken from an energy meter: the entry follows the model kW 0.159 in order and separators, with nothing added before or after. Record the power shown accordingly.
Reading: kW 0.1
